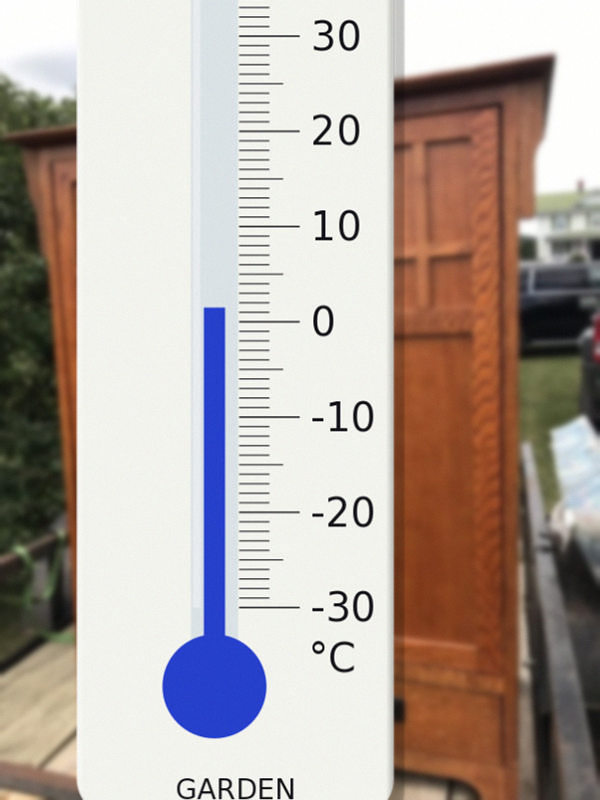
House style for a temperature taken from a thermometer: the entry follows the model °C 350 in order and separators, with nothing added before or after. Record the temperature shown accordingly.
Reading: °C 1.5
